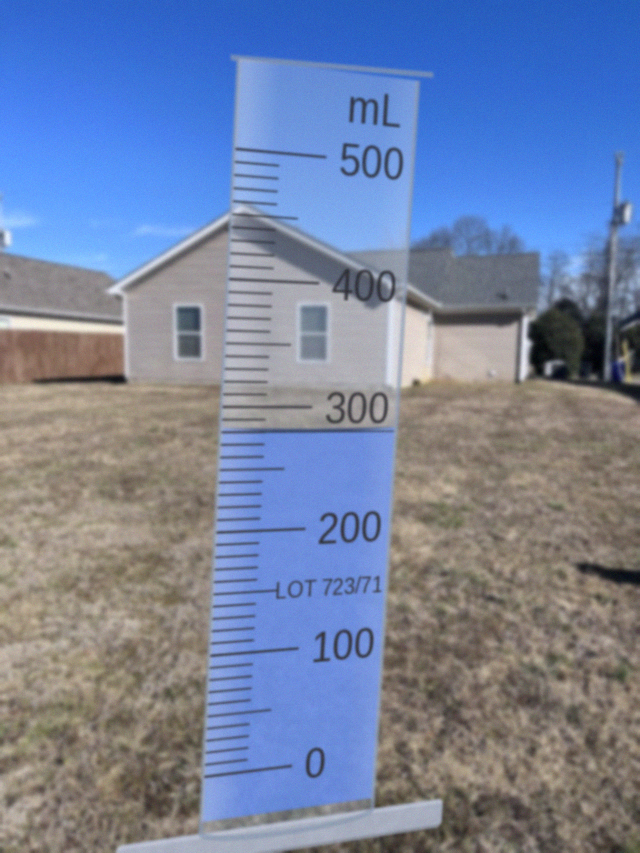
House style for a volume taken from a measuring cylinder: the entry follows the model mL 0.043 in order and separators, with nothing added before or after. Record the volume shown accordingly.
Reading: mL 280
